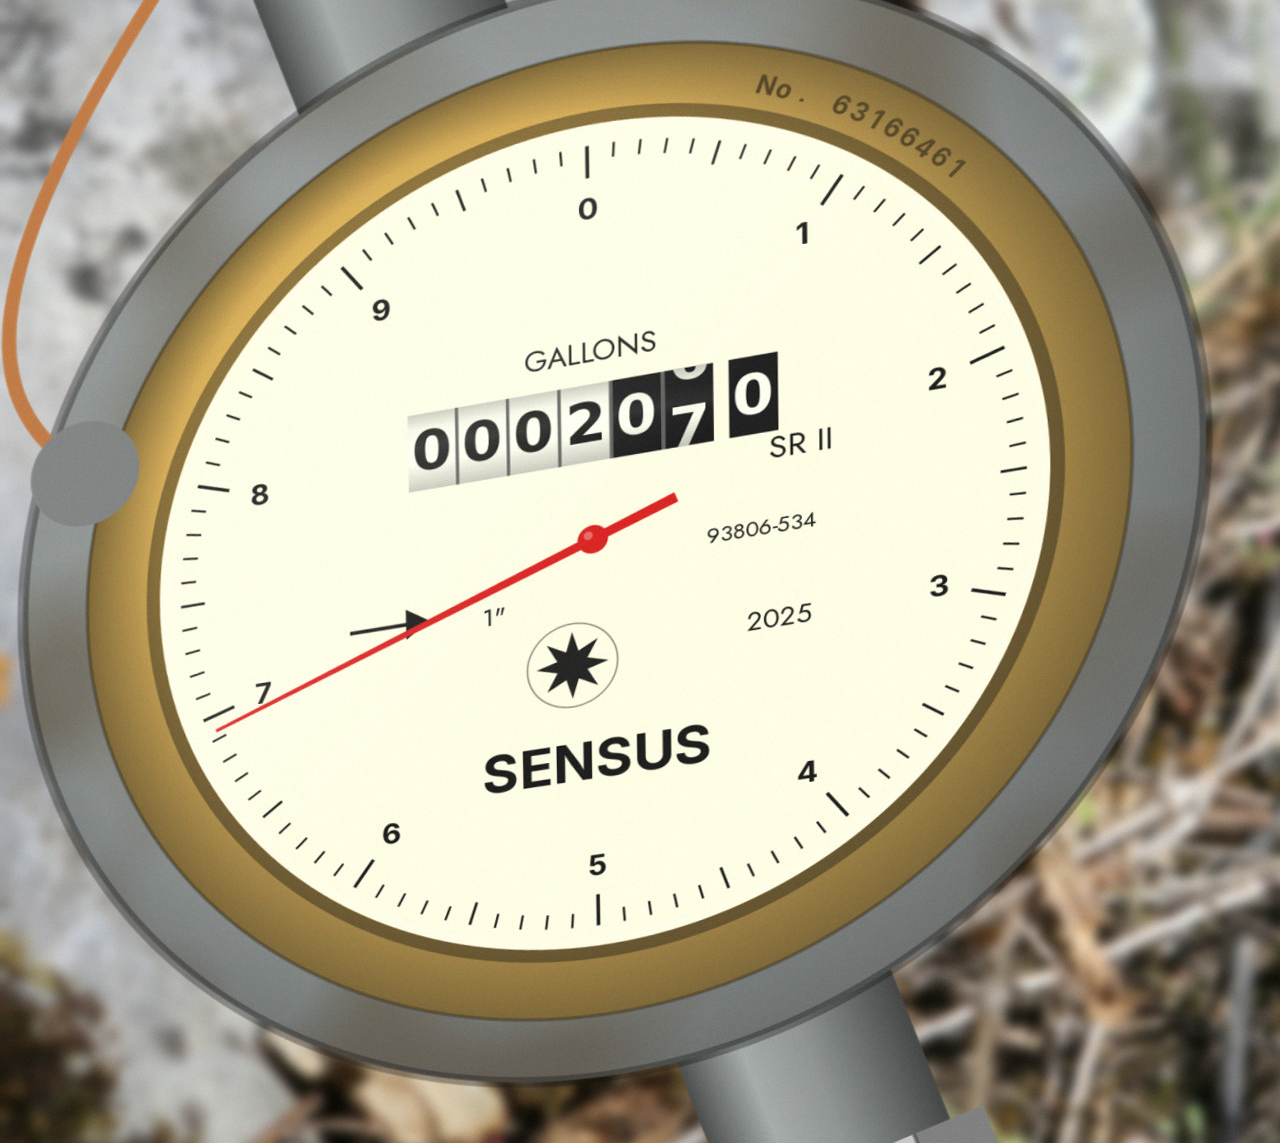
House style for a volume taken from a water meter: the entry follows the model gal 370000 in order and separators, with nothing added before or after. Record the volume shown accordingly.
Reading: gal 2066.9
